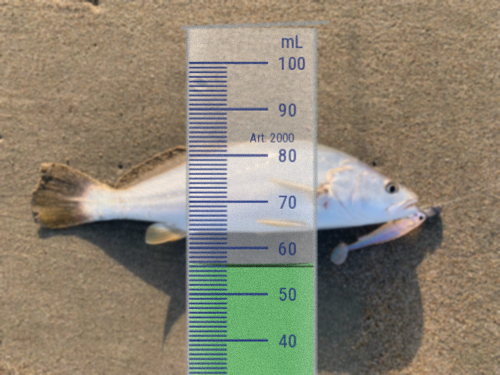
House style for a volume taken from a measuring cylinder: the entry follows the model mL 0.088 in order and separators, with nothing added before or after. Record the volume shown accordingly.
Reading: mL 56
